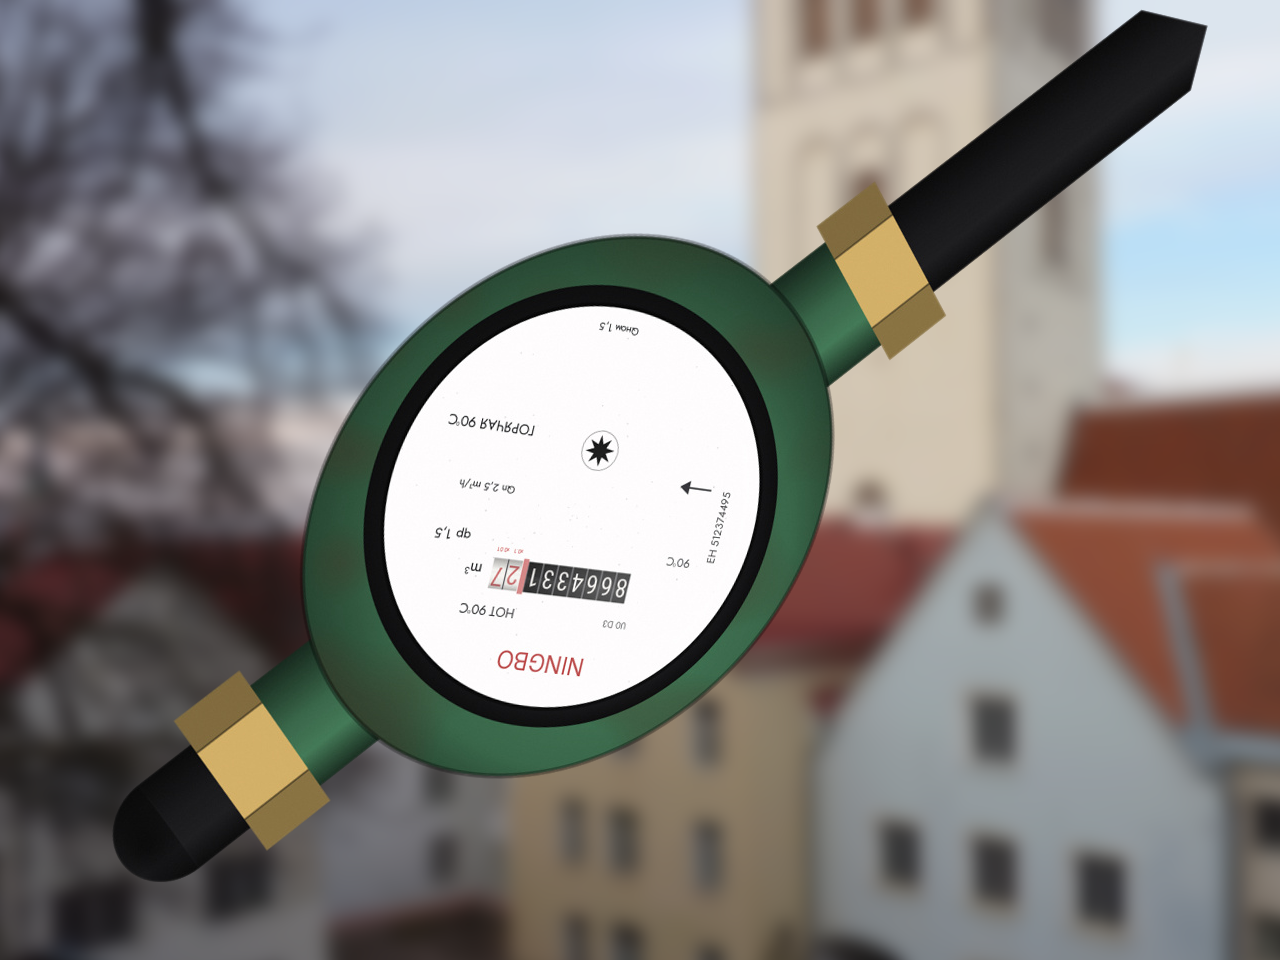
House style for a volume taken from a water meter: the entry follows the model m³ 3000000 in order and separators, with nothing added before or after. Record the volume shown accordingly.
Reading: m³ 8664331.27
